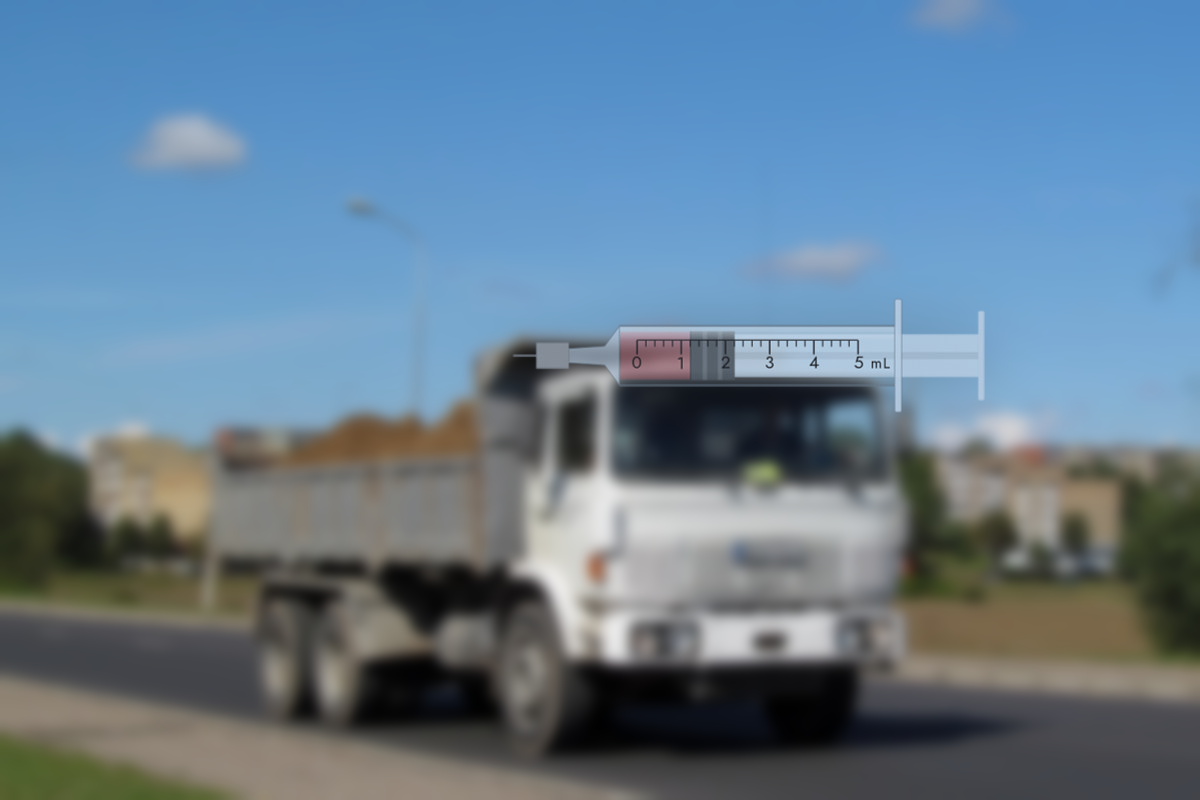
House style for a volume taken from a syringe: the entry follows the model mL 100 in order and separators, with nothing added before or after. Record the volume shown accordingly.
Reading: mL 1.2
